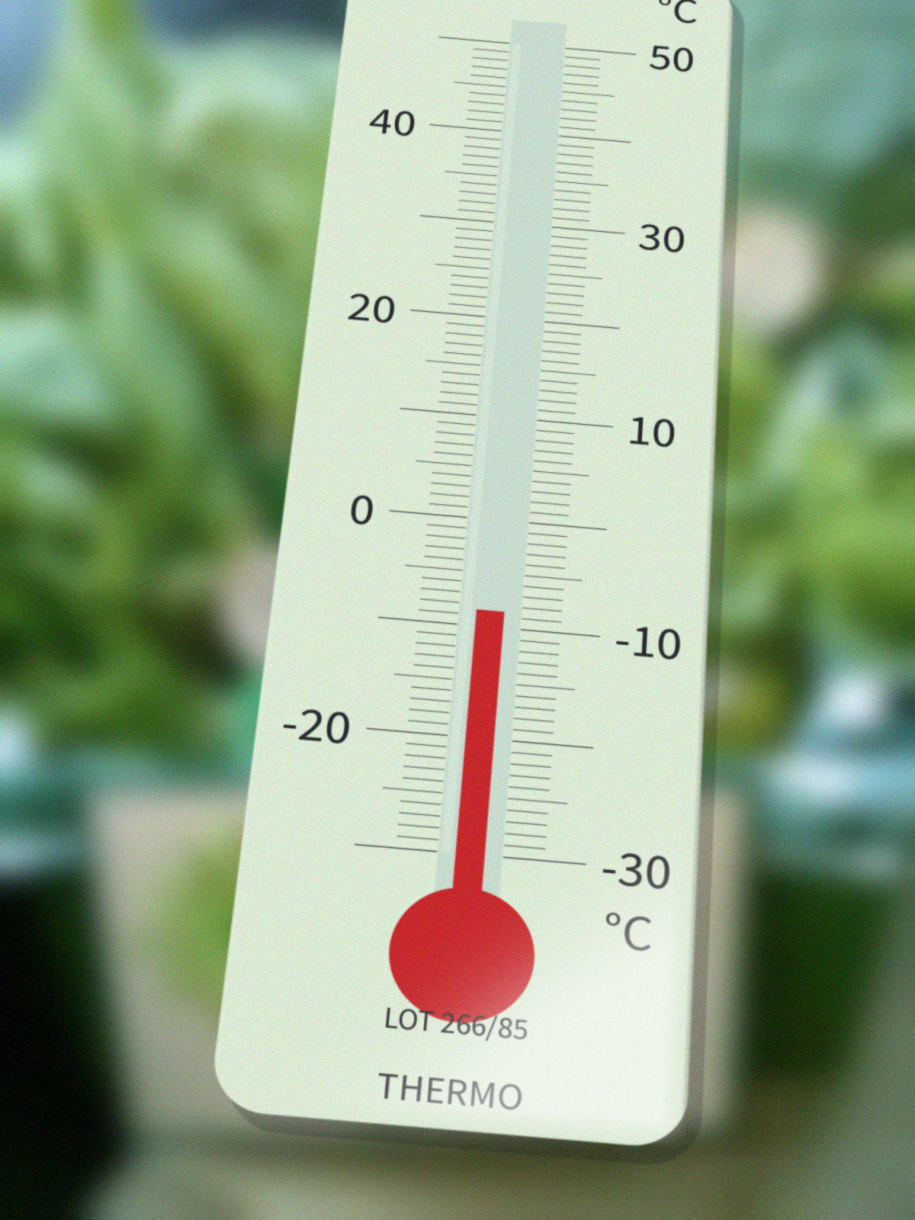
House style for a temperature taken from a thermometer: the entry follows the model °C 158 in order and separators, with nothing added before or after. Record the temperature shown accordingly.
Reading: °C -8.5
